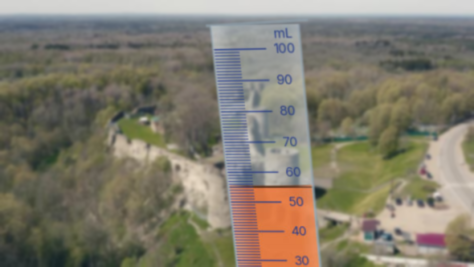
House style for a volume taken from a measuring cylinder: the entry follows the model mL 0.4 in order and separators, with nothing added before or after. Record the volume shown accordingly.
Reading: mL 55
